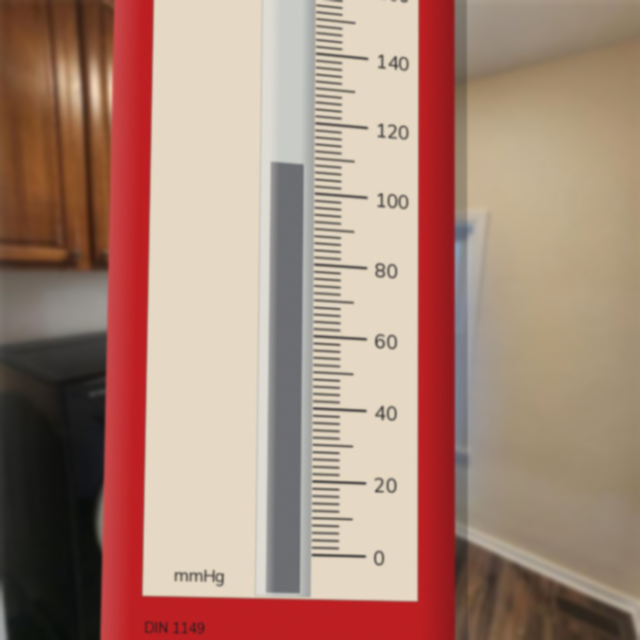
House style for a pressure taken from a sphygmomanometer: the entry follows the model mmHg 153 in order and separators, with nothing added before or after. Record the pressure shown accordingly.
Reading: mmHg 108
